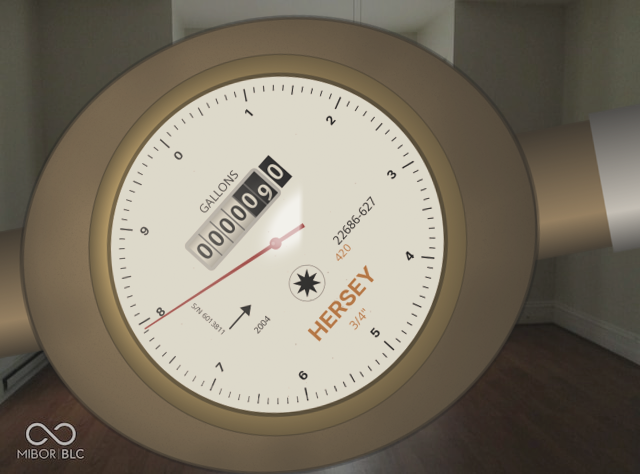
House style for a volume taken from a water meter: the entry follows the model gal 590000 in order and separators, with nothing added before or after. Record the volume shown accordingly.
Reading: gal 87.9
